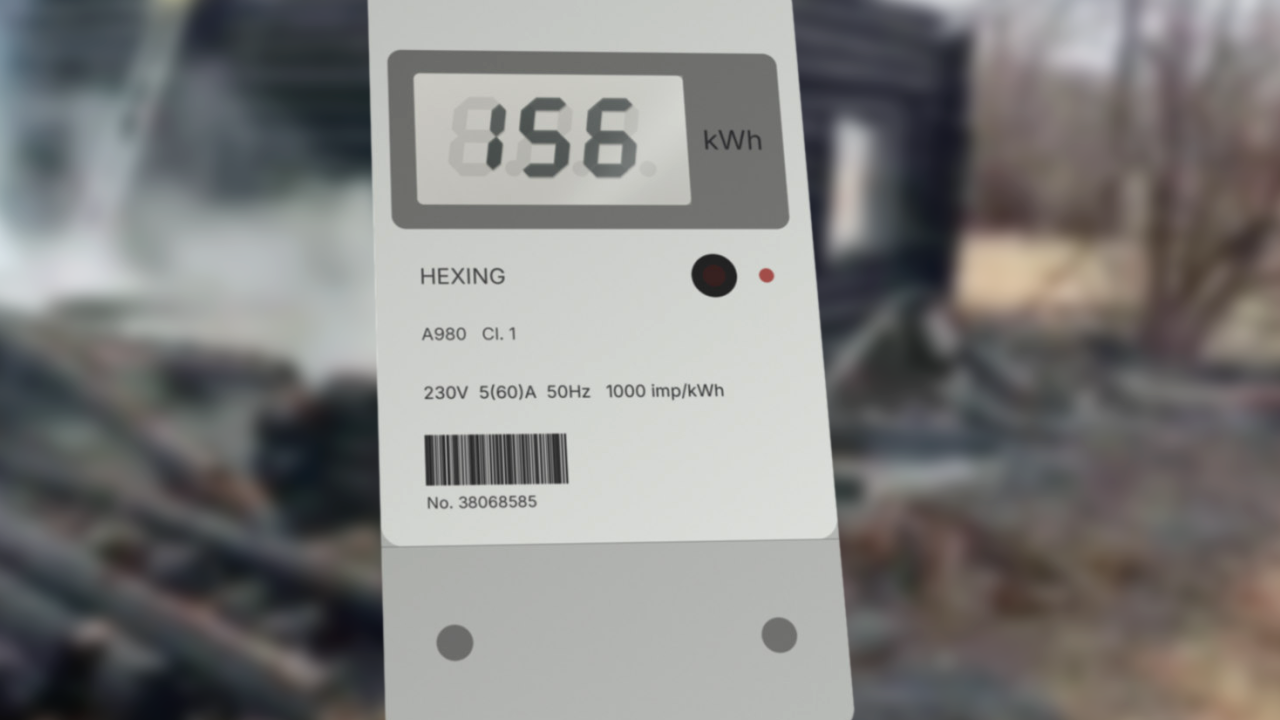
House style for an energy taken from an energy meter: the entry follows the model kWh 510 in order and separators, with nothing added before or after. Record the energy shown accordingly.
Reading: kWh 156
